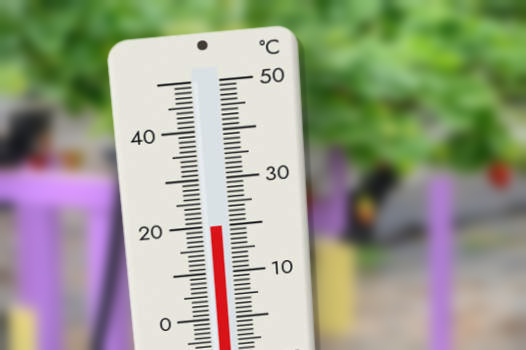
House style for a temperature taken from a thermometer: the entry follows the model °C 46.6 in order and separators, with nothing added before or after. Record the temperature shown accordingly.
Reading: °C 20
